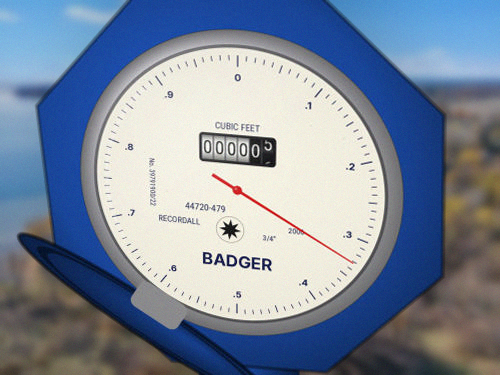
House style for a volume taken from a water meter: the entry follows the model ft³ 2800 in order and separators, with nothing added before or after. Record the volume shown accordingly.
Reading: ft³ 5.33
